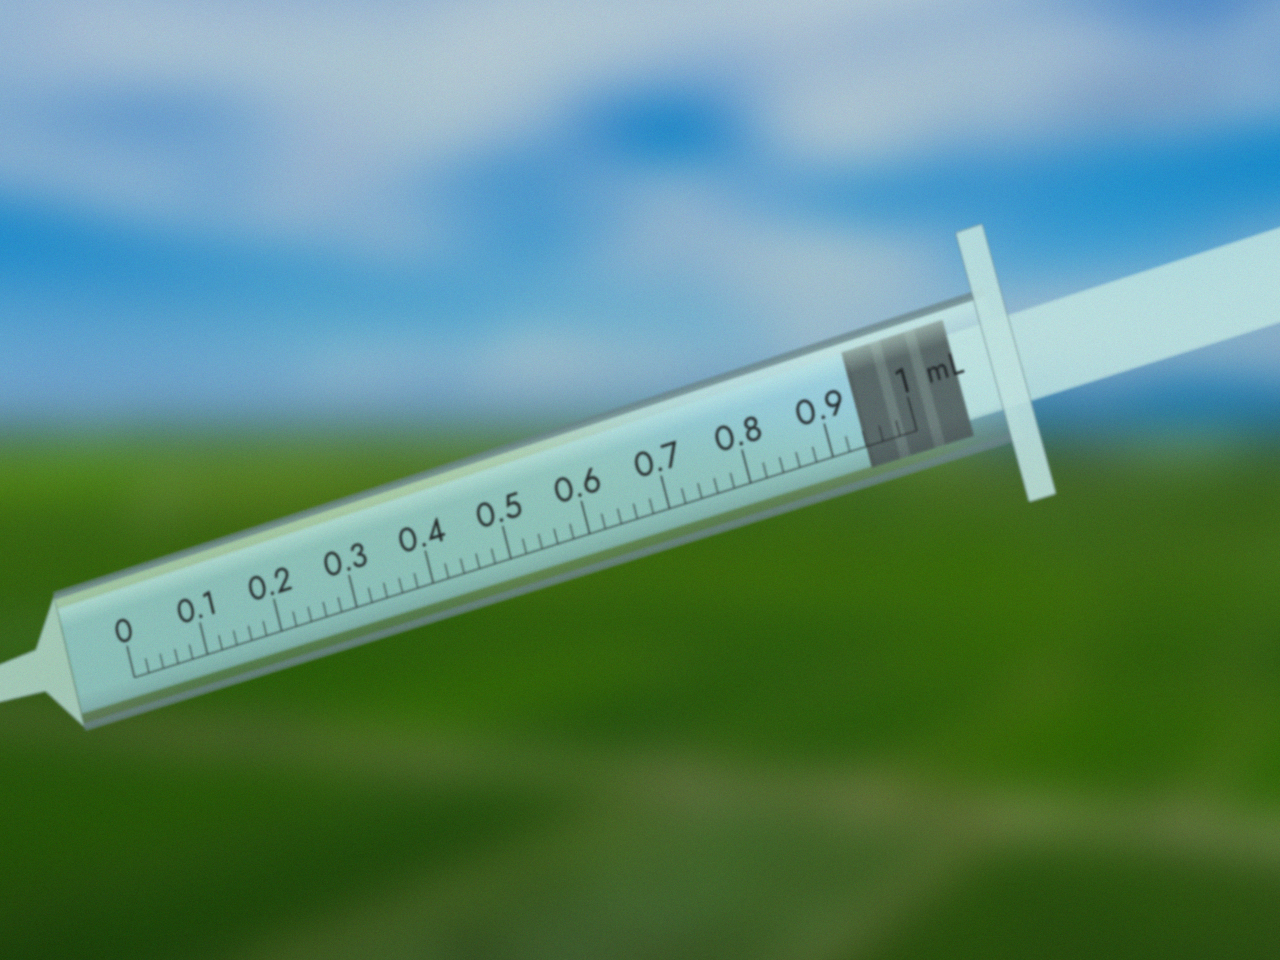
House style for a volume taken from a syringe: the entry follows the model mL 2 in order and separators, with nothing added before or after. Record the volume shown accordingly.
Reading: mL 0.94
